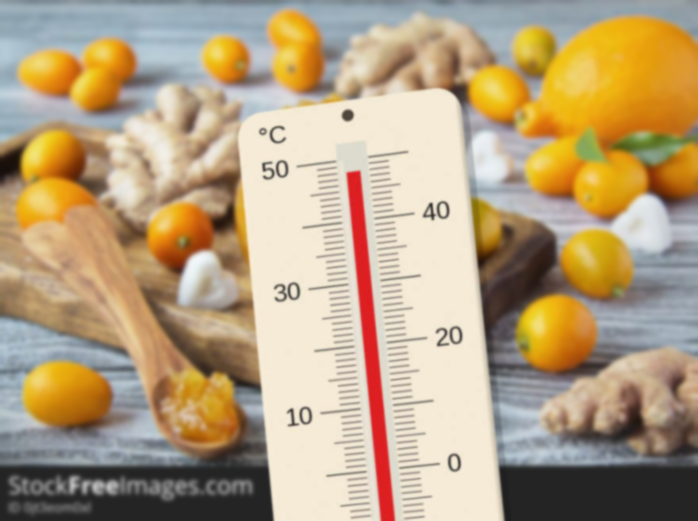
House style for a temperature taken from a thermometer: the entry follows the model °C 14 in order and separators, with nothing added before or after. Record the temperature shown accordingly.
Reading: °C 48
